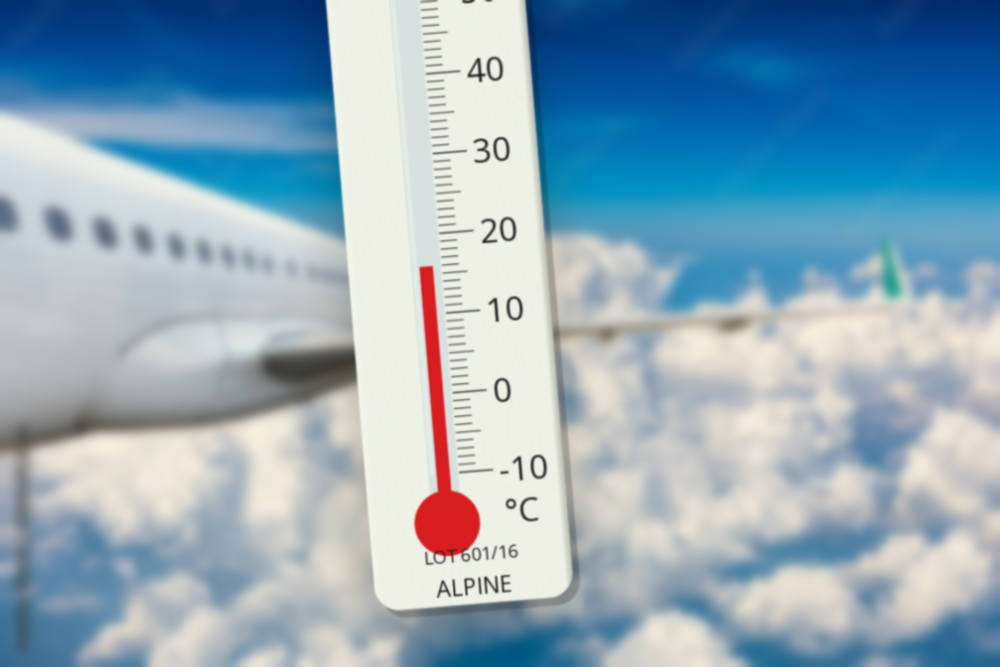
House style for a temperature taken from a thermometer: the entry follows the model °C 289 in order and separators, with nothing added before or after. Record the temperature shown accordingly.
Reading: °C 16
